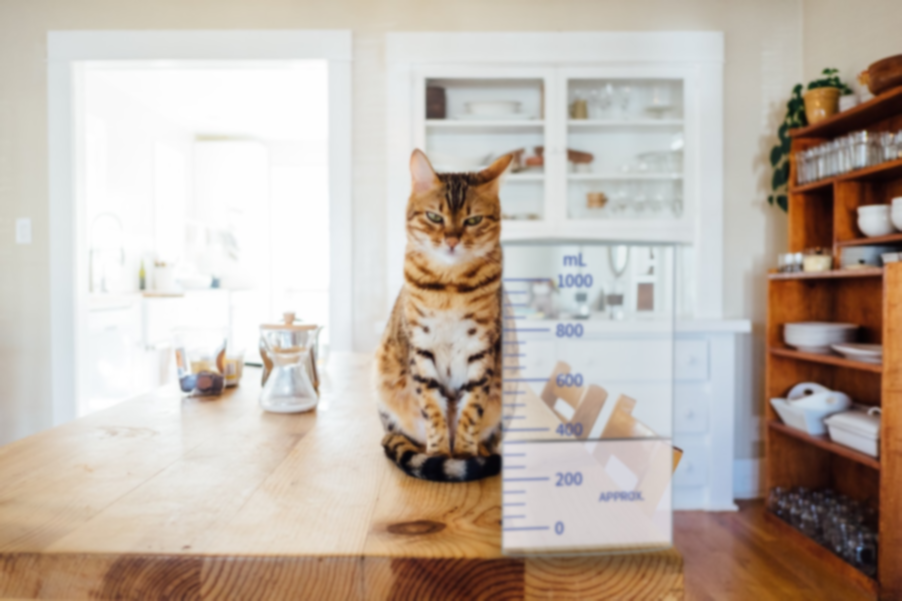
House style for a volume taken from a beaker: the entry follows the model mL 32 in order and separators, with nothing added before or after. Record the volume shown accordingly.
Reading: mL 350
